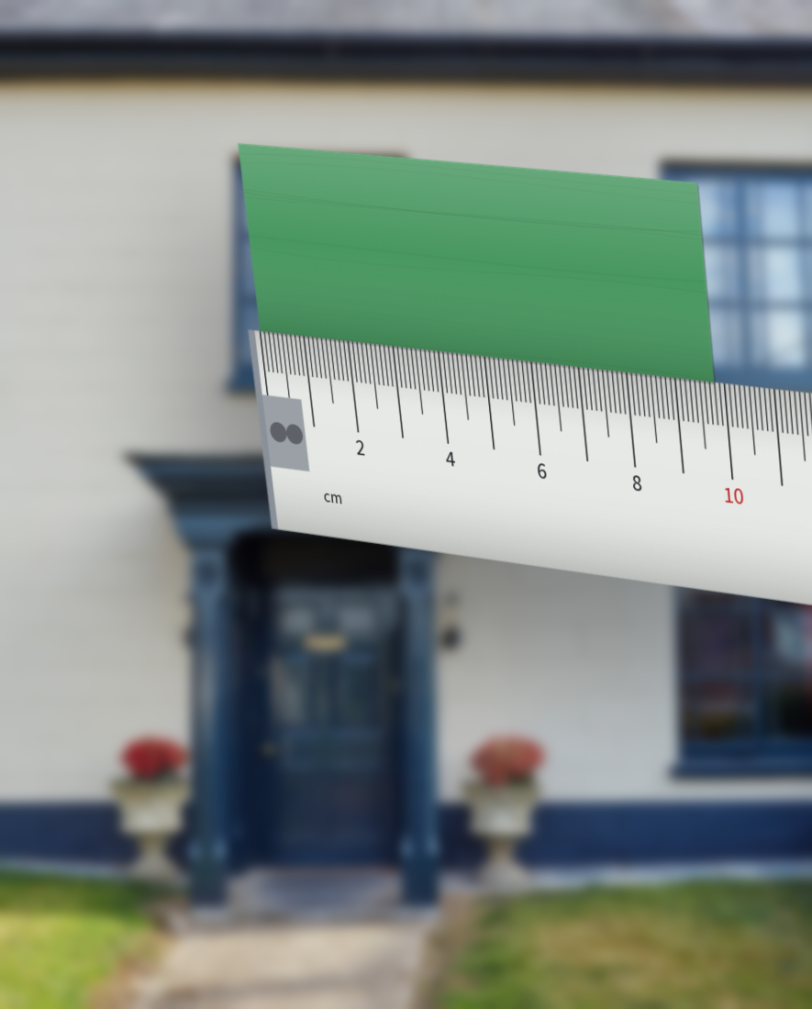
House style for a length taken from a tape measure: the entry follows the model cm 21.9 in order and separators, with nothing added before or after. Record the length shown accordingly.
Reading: cm 9.8
